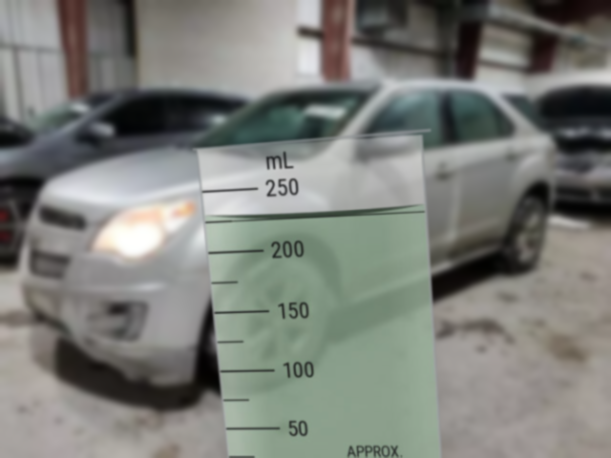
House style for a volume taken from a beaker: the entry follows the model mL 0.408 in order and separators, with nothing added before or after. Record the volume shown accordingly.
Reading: mL 225
